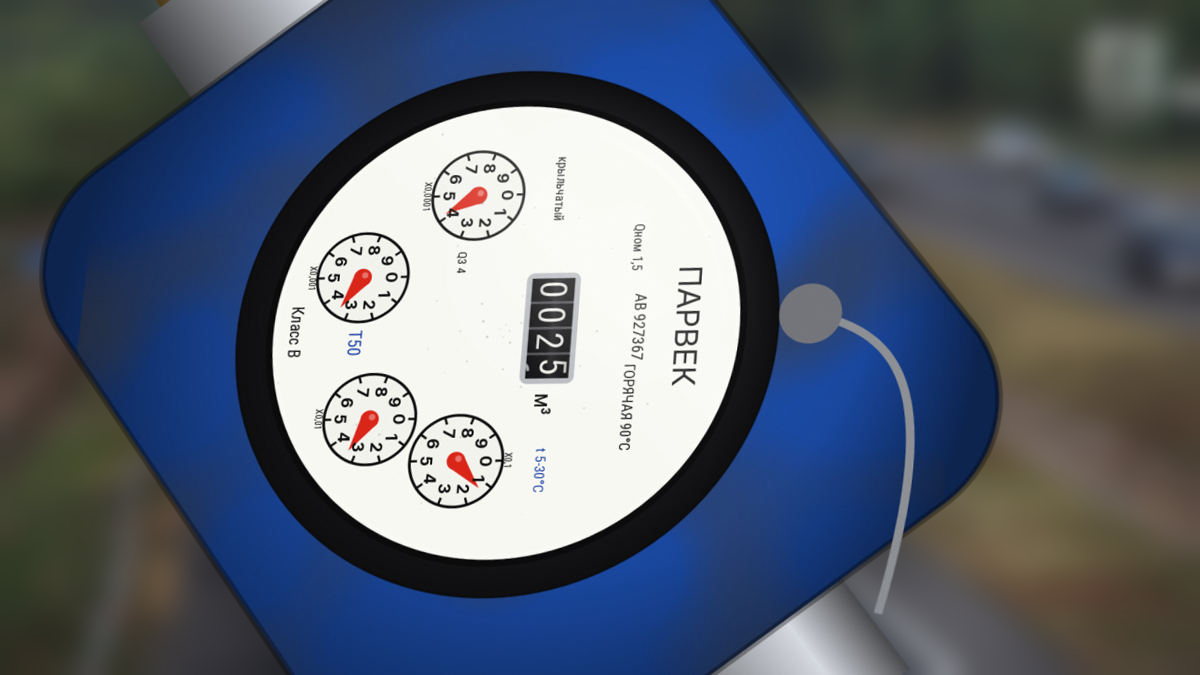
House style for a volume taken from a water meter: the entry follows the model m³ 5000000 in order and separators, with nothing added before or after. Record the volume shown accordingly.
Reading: m³ 25.1334
